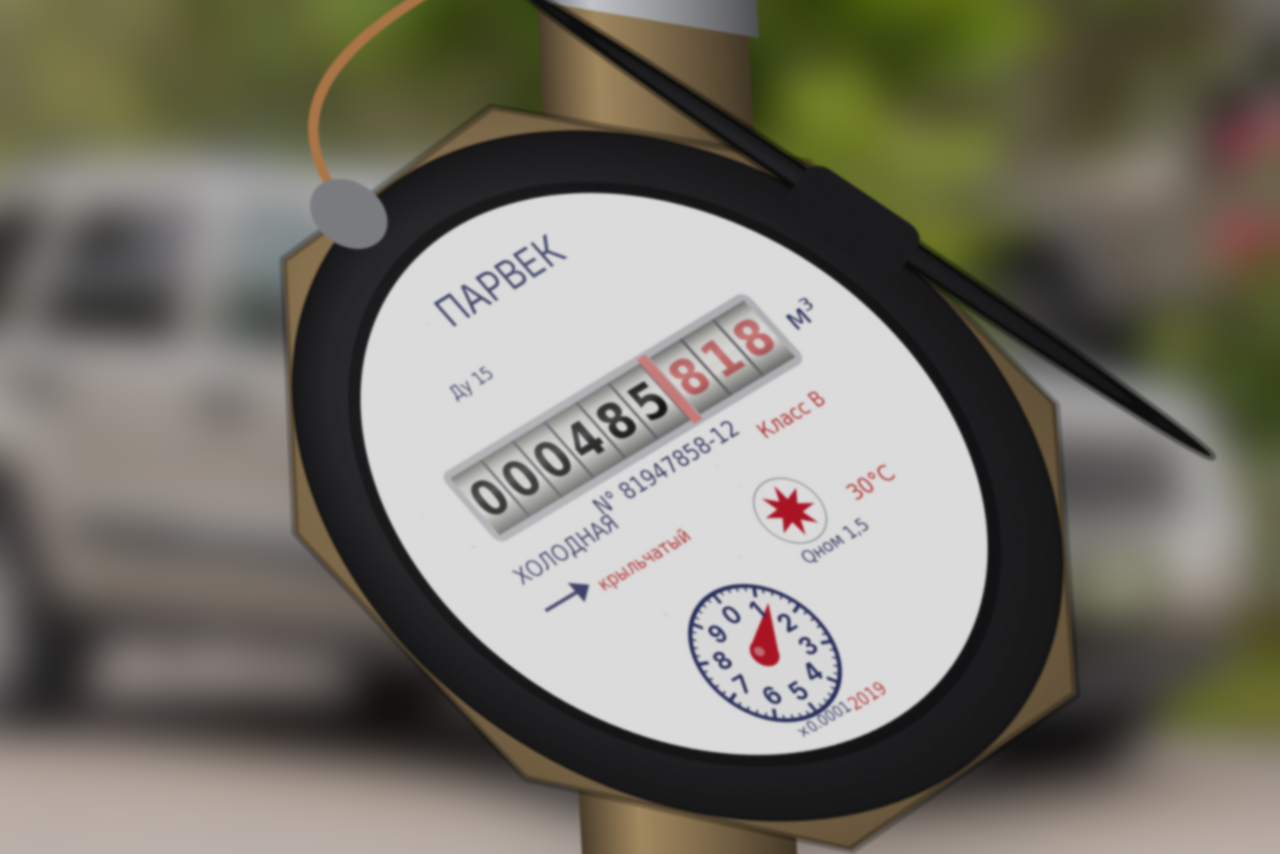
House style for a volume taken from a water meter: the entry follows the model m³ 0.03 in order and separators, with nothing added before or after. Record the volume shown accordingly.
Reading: m³ 485.8181
